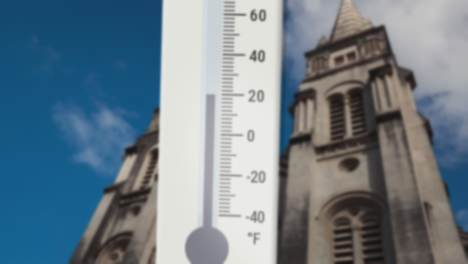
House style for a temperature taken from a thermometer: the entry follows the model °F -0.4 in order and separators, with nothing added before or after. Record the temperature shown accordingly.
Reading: °F 20
